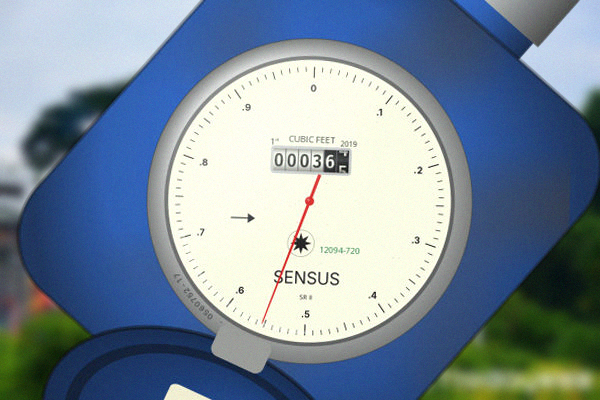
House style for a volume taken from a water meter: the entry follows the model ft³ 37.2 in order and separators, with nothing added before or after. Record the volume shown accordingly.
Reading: ft³ 364.55
